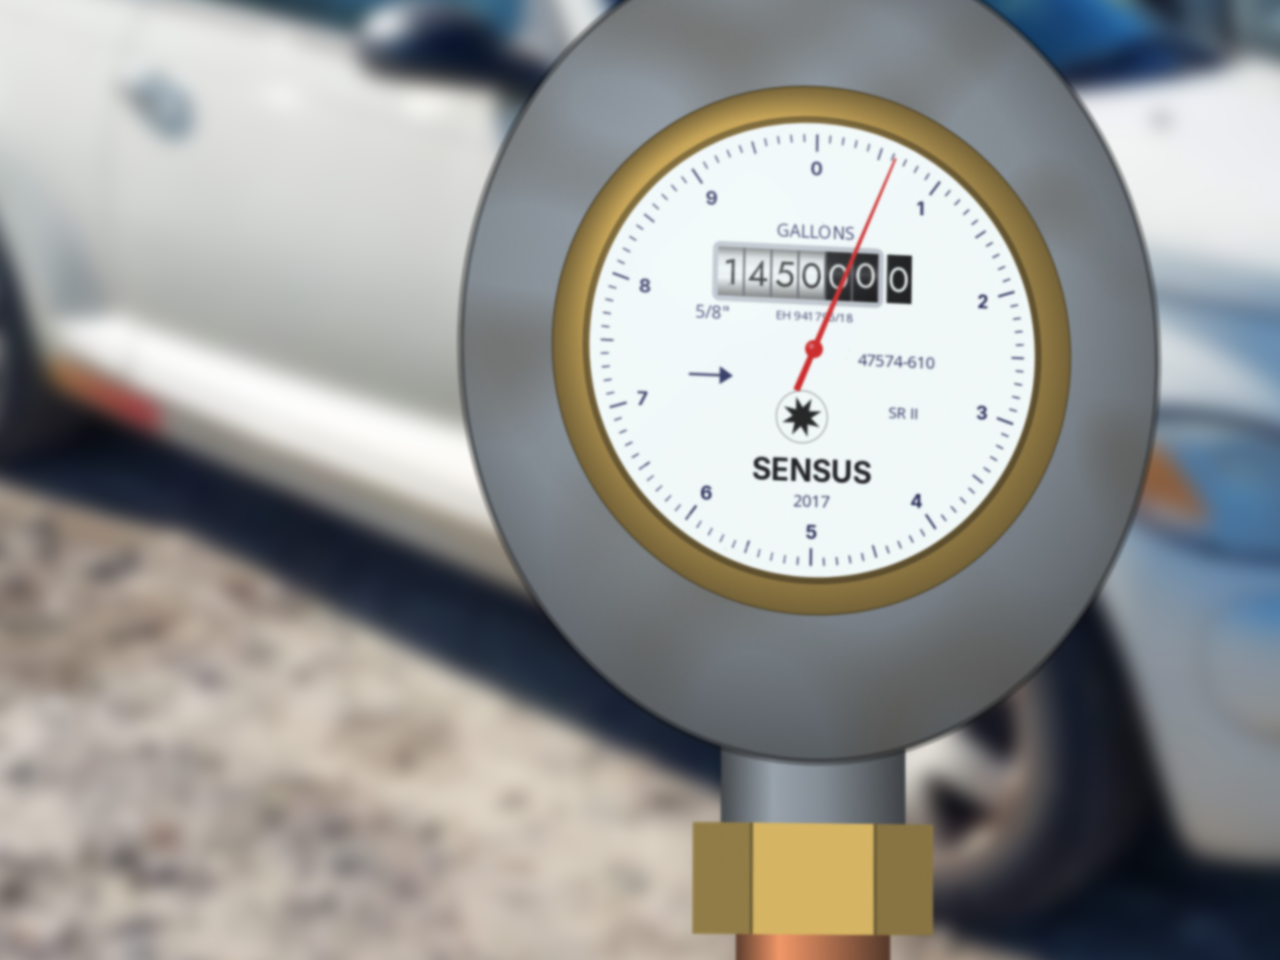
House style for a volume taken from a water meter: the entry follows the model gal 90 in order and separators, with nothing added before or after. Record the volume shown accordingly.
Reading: gal 1450000.6
